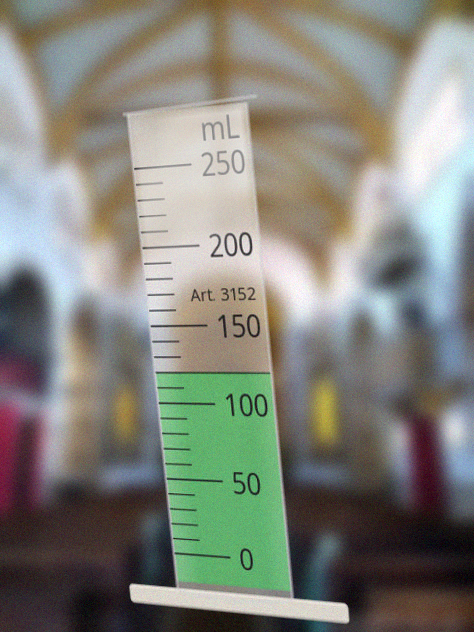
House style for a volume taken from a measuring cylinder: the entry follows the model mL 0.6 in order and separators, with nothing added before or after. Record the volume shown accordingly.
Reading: mL 120
